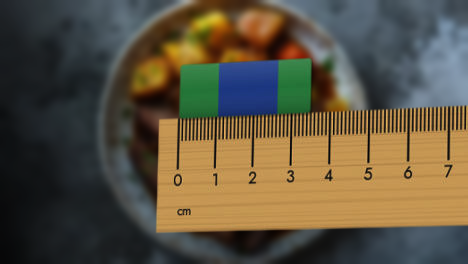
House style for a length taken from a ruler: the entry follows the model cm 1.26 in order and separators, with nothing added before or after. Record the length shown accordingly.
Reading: cm 3.5
